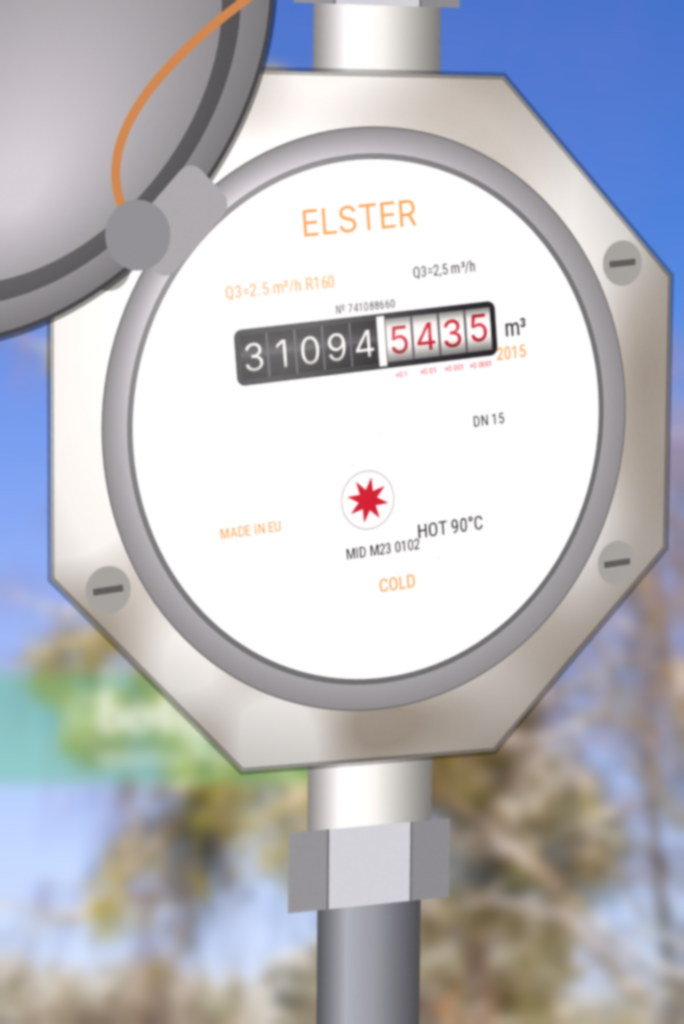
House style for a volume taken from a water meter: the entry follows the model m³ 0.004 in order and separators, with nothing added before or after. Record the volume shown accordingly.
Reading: m³ 31094.5435
